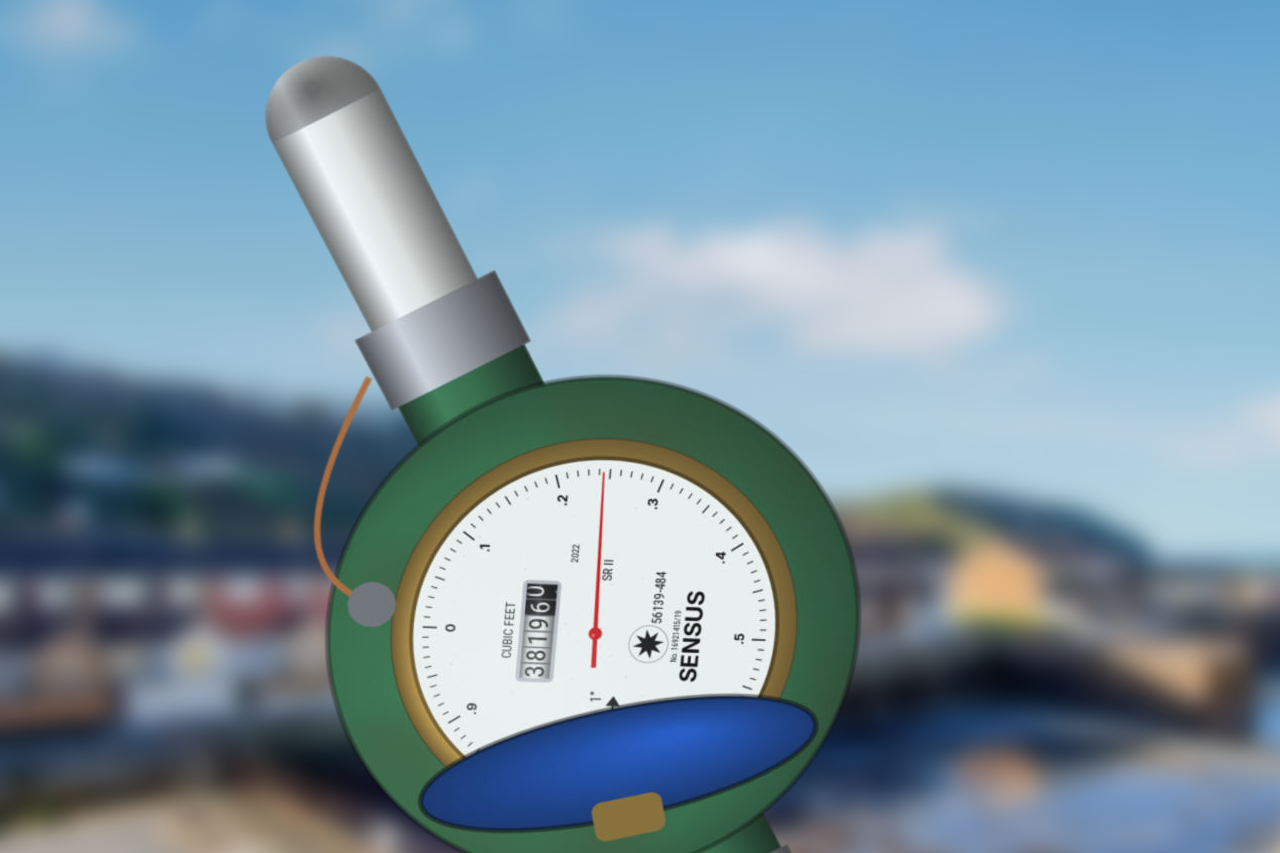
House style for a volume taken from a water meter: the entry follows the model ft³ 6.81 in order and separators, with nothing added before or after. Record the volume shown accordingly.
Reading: ft³ 381960.24
